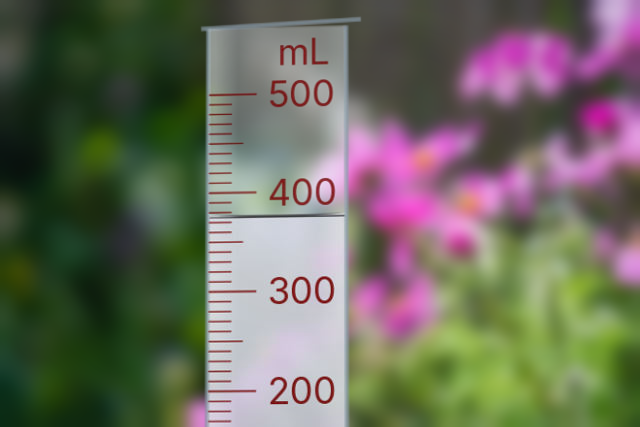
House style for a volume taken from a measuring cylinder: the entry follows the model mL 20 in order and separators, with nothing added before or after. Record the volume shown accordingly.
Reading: mL 375
